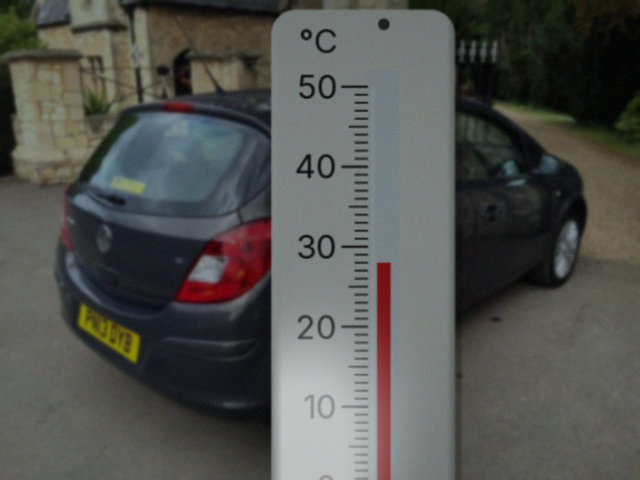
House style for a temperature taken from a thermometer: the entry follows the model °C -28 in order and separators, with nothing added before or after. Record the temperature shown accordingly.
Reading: °C 28
